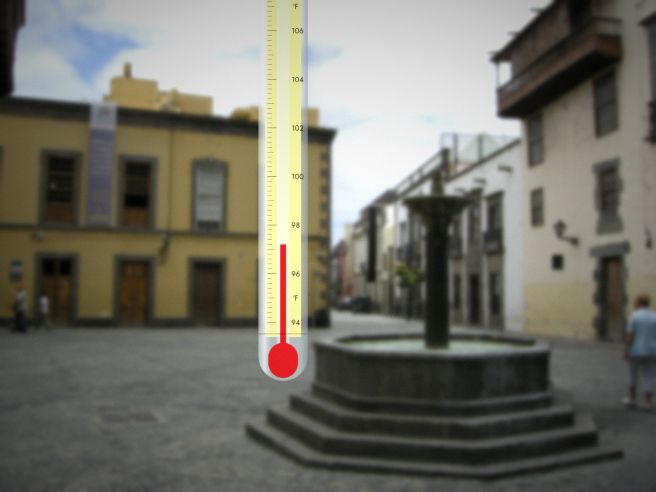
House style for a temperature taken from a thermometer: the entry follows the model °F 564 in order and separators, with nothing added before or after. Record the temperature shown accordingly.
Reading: °F 97.2
